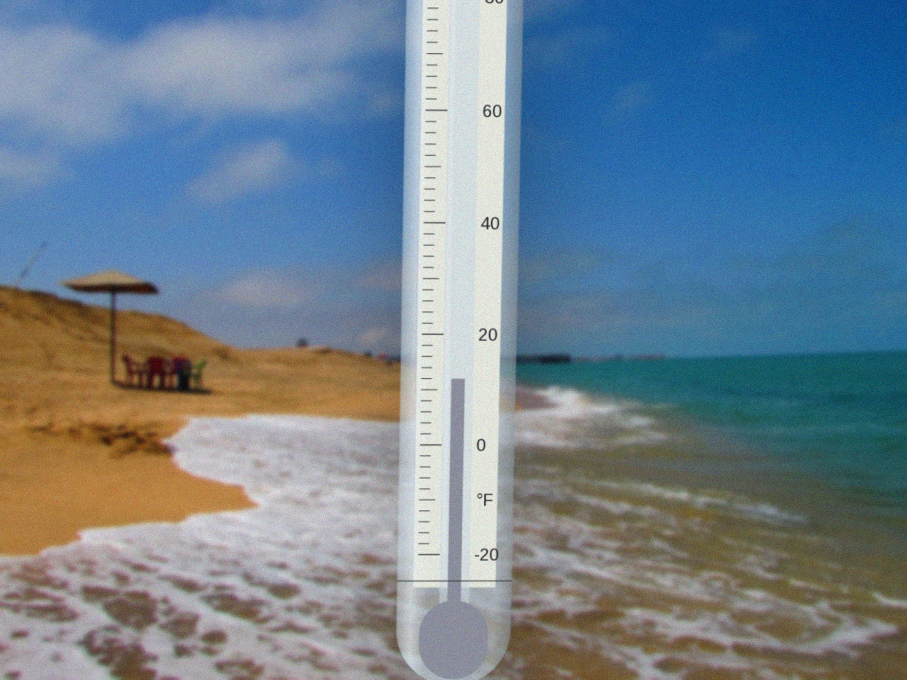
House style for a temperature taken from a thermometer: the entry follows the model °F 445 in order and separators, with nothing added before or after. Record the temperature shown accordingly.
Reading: °F 12
